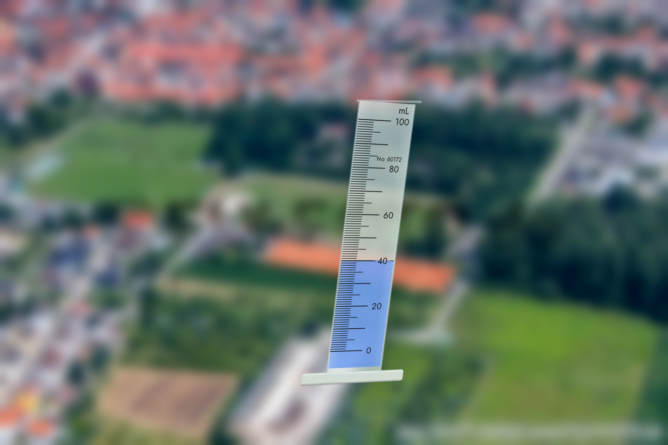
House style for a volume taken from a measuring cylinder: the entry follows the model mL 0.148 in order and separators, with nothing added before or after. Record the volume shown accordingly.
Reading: mL 40
